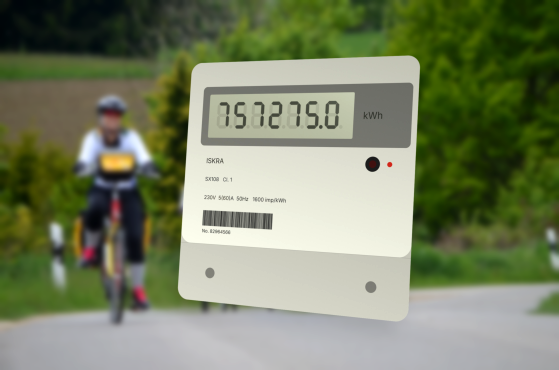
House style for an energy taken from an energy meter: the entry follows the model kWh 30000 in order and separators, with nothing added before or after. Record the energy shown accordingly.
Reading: kWh 757275.0
